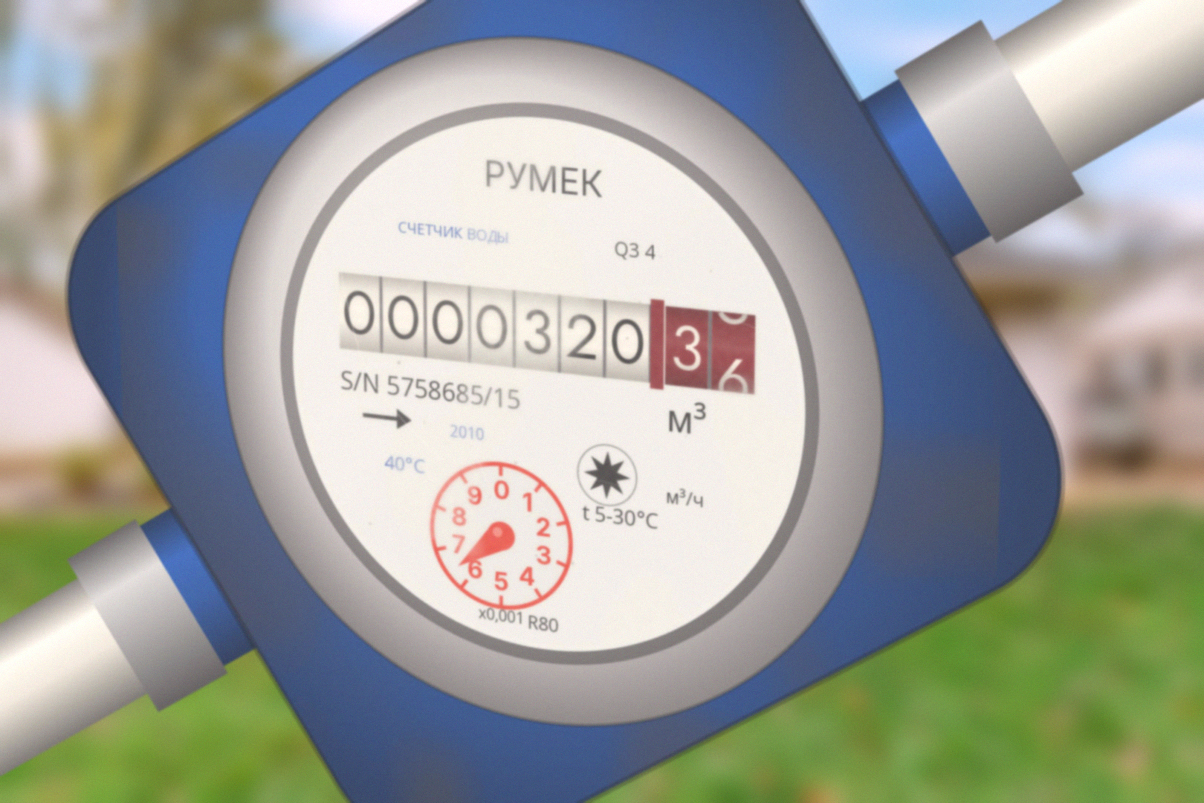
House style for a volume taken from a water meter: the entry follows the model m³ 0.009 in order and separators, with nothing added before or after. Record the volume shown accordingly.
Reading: m³ 320.356
